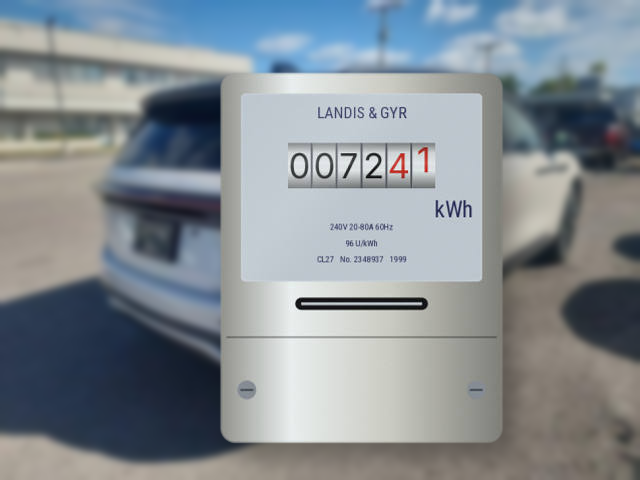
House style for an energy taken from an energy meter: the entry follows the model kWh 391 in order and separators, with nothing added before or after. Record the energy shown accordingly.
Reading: kWh 72.41
